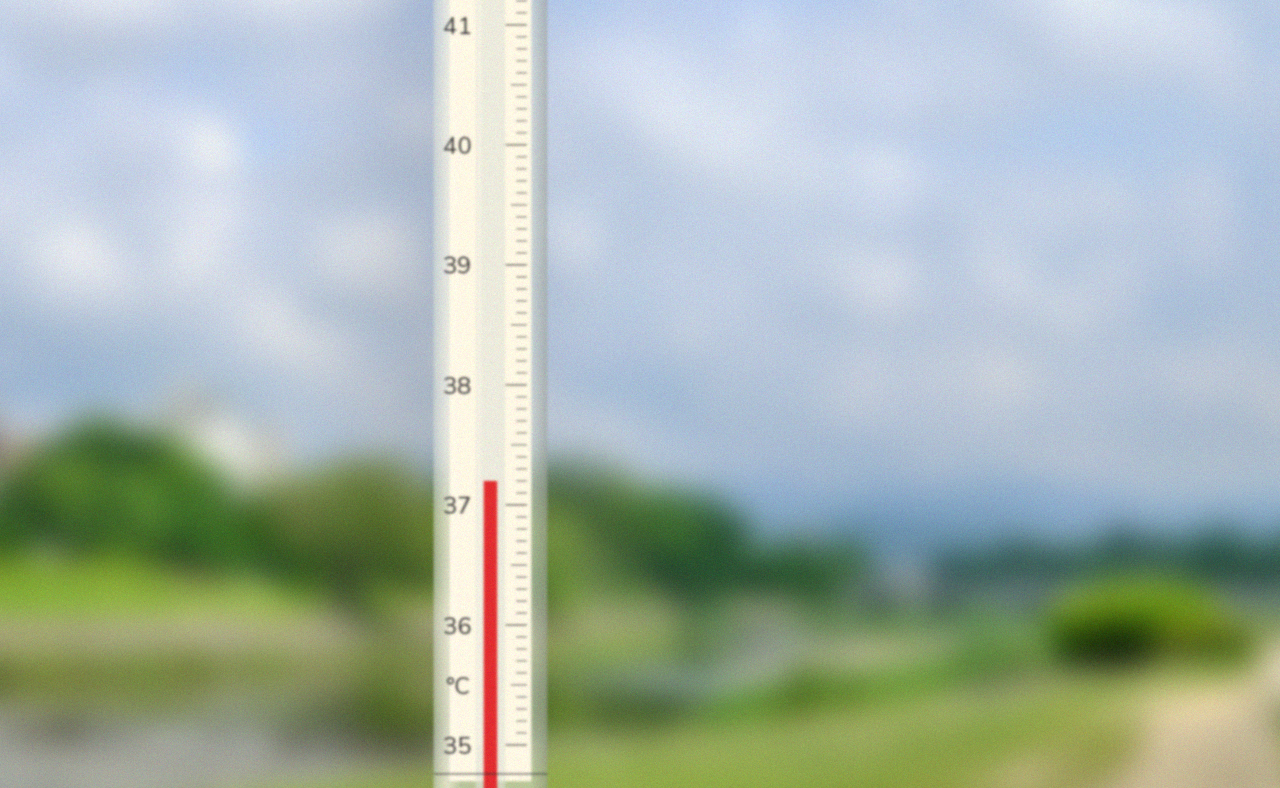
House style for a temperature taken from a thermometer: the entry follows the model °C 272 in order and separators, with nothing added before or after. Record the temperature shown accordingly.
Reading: °C 37.2
